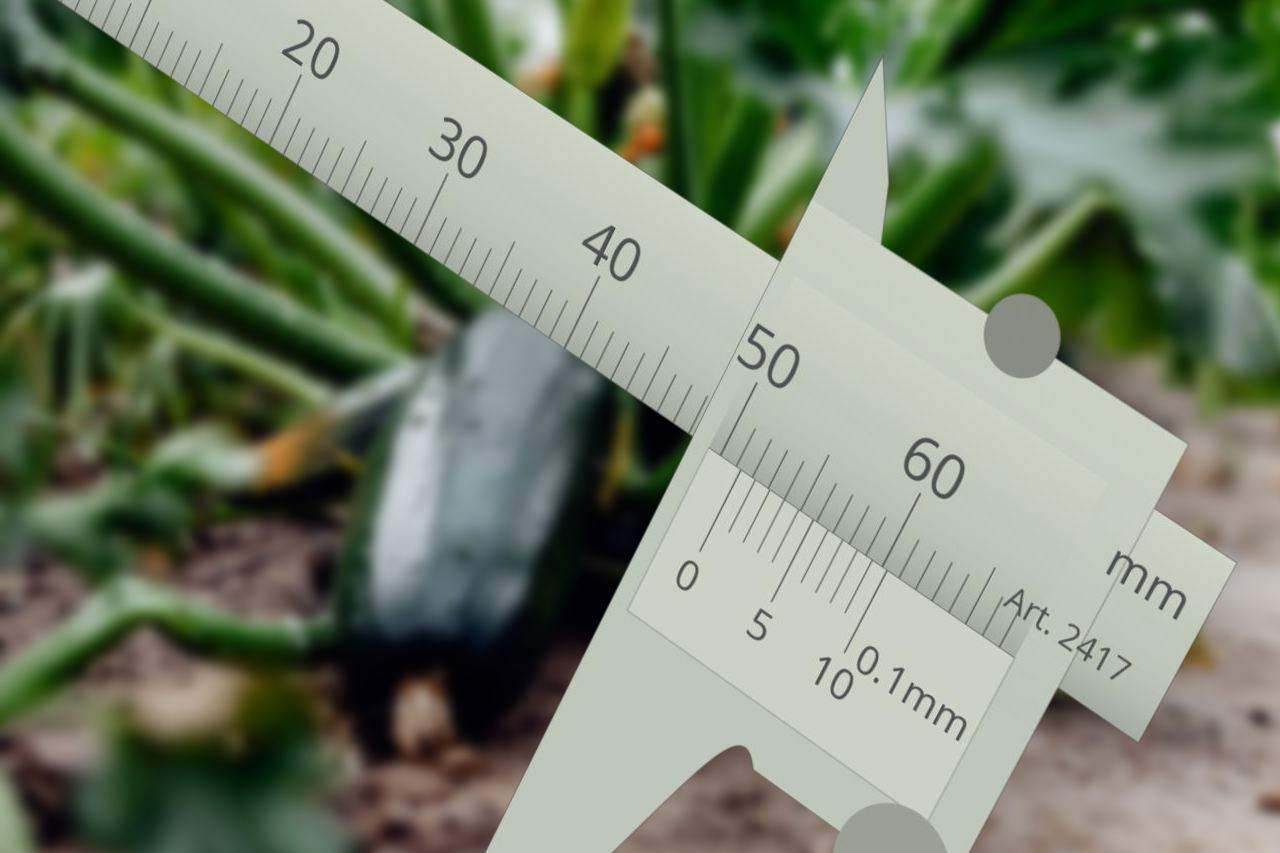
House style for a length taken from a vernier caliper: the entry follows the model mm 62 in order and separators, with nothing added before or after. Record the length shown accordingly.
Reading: mm 51.3
